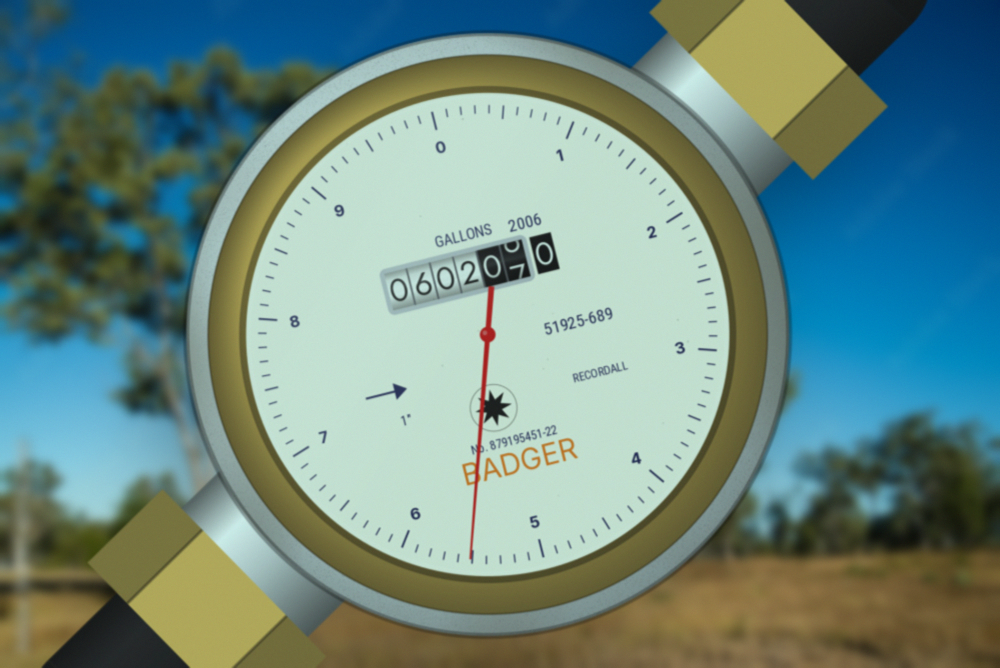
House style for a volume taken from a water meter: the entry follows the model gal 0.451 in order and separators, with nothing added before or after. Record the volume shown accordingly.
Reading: gal 602065.5
